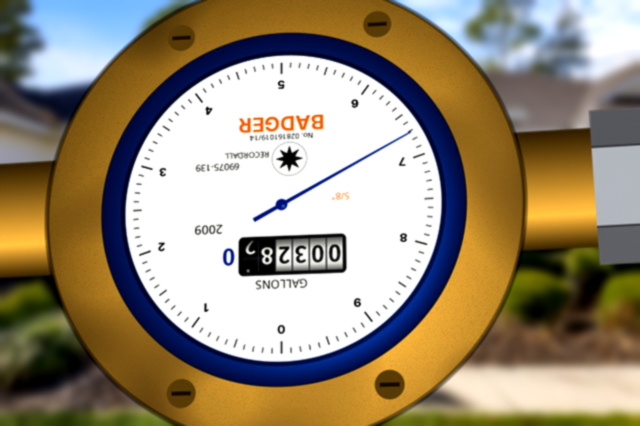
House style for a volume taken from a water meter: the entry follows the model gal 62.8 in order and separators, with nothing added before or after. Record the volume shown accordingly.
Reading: gal 32816.7
